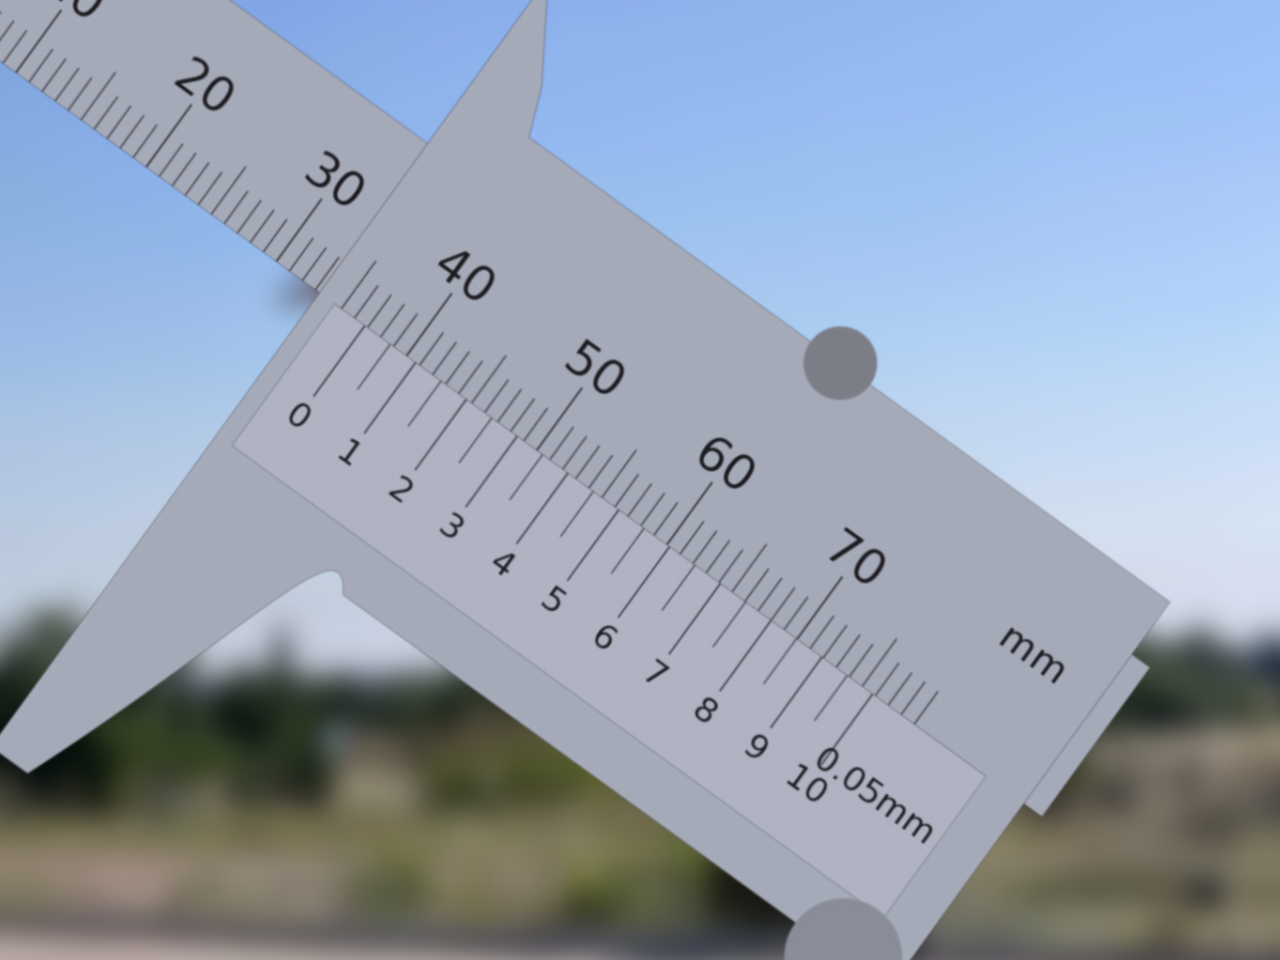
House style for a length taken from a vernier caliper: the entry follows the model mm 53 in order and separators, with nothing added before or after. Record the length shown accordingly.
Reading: mm 36.8
